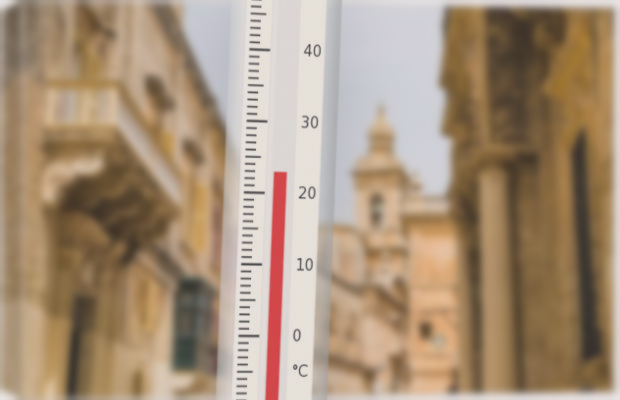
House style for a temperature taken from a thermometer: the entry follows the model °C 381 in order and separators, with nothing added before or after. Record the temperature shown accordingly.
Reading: °C 23
